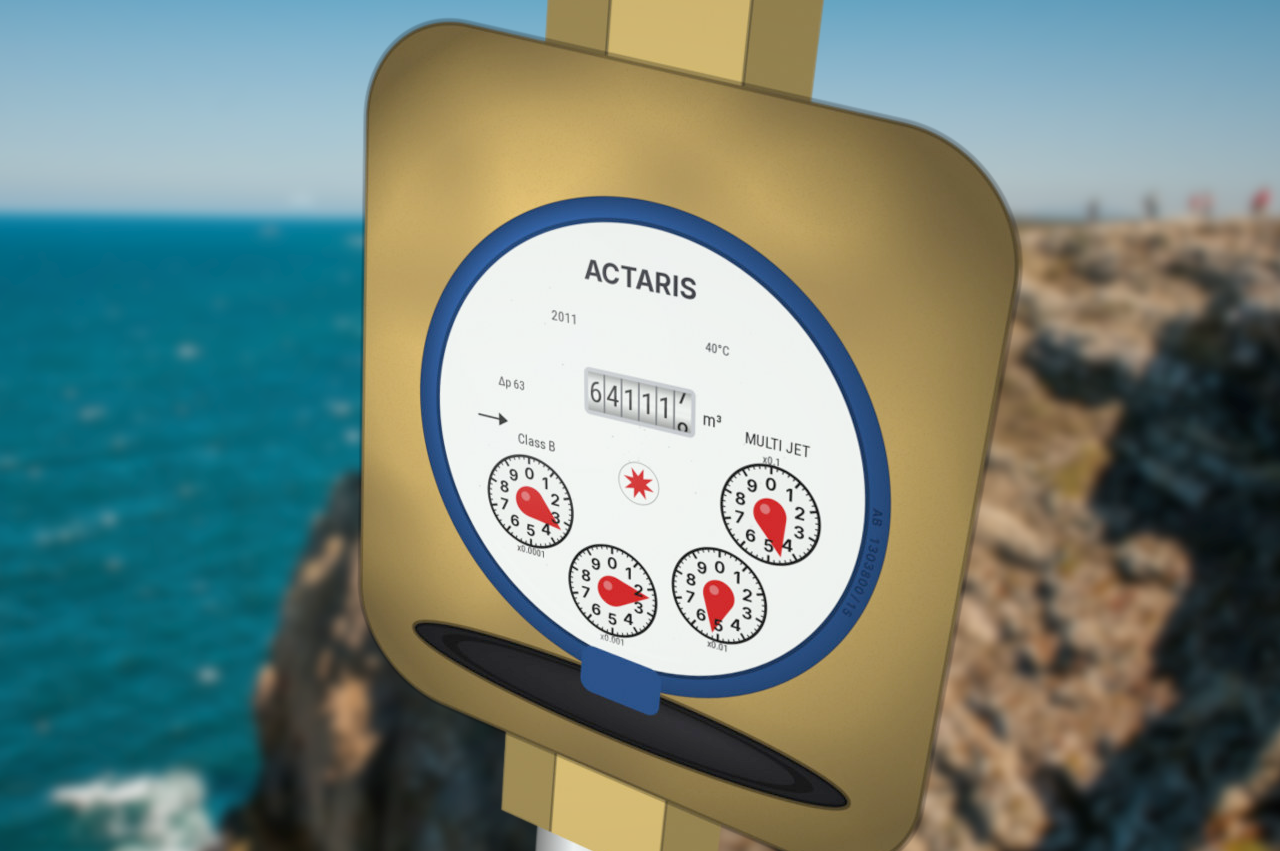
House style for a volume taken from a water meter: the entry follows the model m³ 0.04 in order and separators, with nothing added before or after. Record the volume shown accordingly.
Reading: m³ 641117.4523
